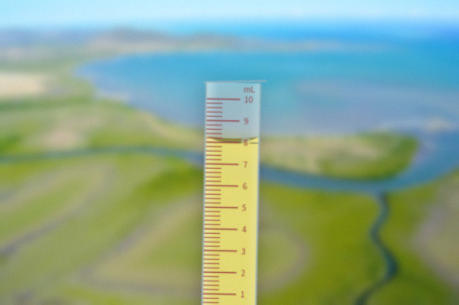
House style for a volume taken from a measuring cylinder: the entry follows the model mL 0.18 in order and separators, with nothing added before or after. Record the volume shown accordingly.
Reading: mL 8
